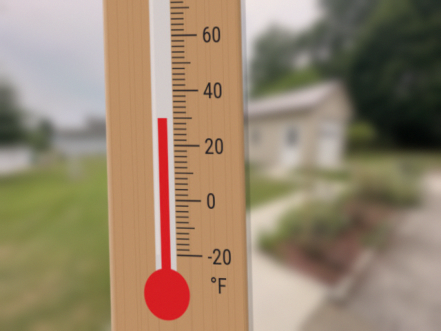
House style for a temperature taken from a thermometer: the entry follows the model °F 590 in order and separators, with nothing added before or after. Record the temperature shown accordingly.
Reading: °F 30
